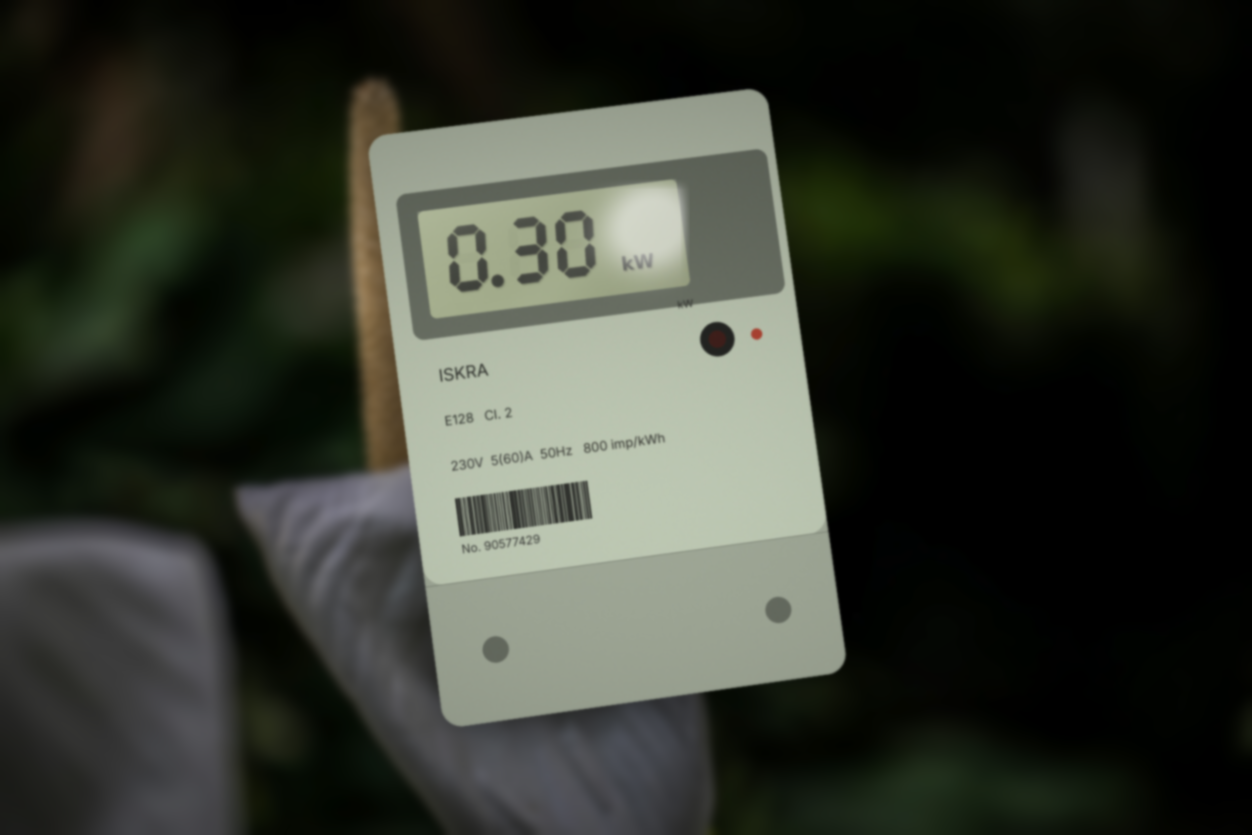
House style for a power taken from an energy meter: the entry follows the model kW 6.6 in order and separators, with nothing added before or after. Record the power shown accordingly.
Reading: kW 0.30
